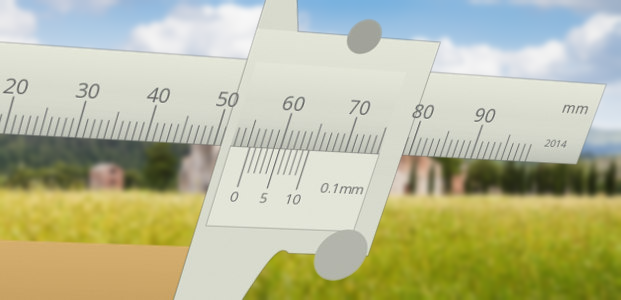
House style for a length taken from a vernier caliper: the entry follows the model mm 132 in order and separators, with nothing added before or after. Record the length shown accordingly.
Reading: mm 55.4
